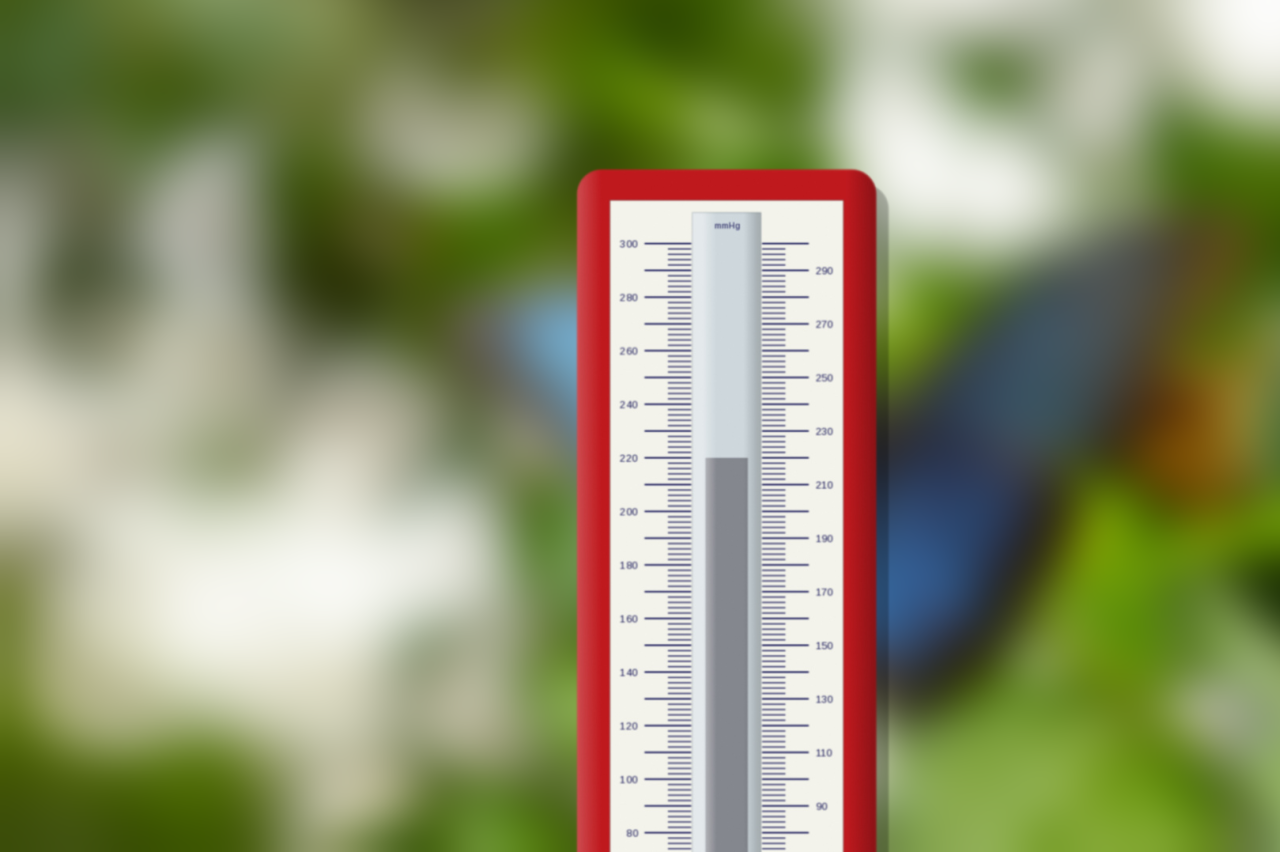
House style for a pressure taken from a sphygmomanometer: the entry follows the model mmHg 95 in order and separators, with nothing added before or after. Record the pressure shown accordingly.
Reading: mmHg 220
